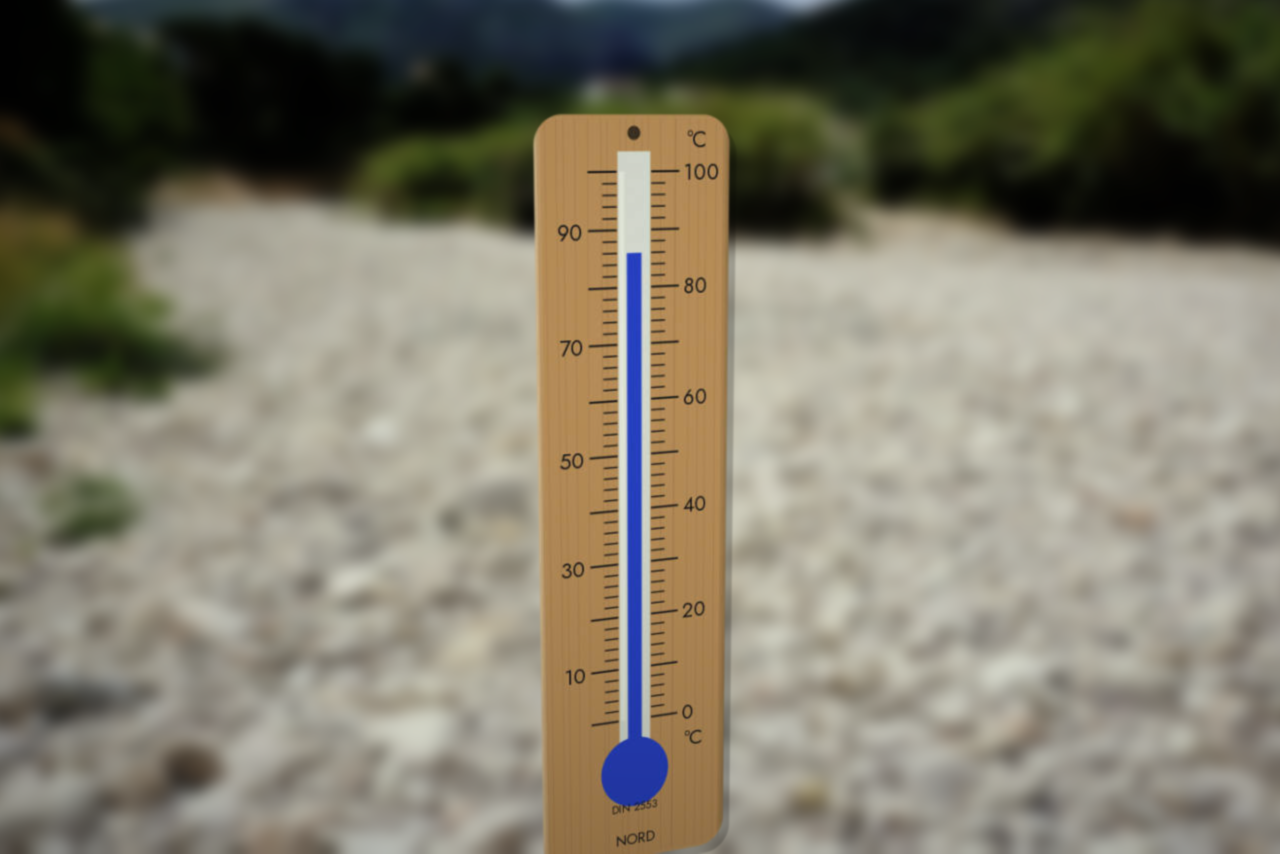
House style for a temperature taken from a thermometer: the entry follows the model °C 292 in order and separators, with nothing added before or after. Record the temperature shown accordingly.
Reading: °C 86
